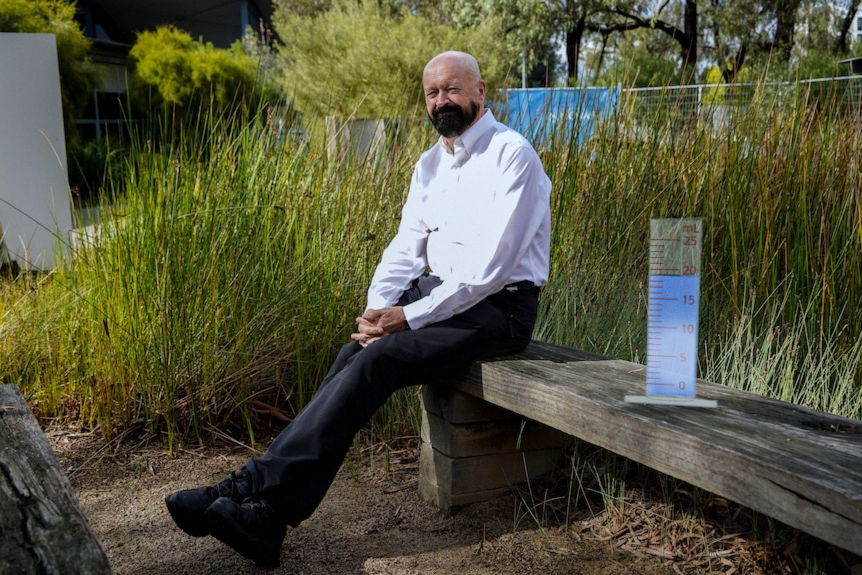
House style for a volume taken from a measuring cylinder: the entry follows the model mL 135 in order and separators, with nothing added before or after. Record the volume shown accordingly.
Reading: mL 19
